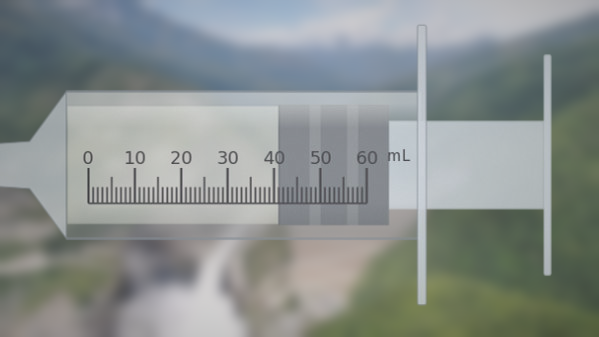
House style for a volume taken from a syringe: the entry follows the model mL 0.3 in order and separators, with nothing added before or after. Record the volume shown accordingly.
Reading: mL 41
